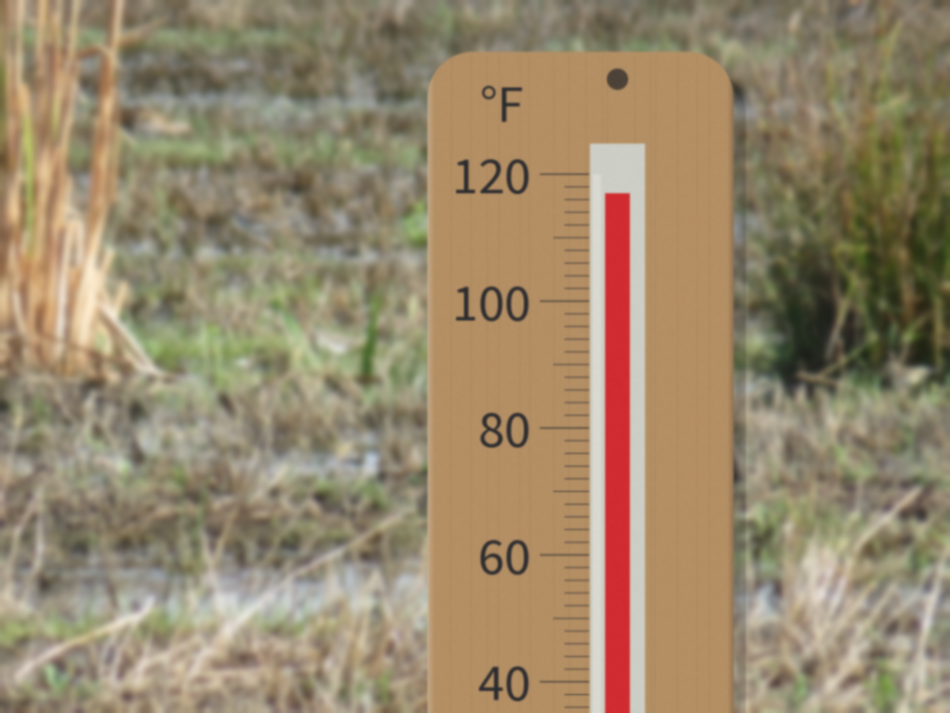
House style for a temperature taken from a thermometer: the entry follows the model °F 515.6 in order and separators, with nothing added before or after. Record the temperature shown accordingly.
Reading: °F 117
